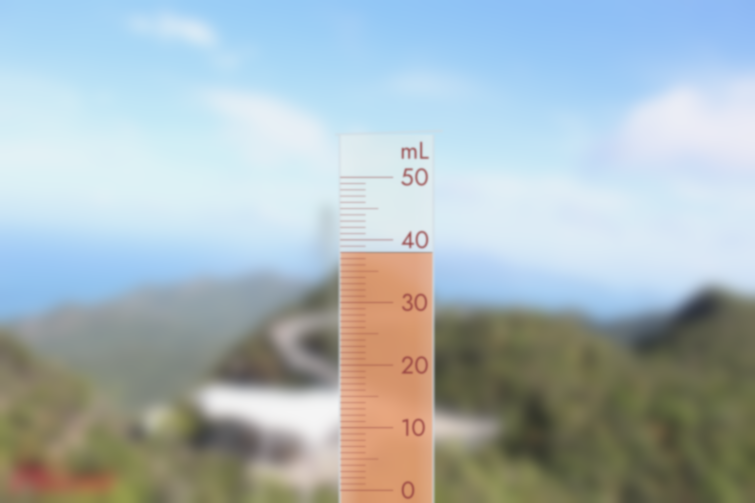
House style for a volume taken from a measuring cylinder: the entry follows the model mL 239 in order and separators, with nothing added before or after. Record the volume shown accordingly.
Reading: mL 38
